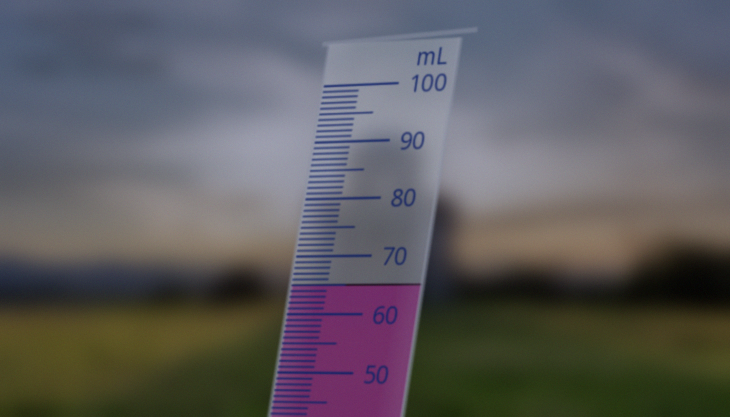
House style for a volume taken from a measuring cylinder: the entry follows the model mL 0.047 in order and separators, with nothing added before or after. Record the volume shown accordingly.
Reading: mL 65
